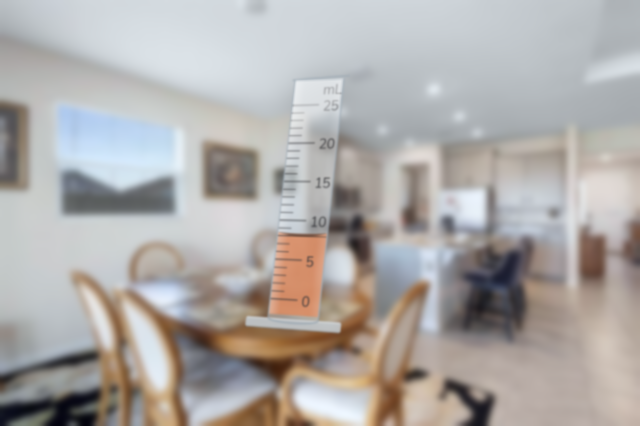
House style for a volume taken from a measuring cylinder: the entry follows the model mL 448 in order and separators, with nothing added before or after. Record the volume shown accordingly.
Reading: mL 8
